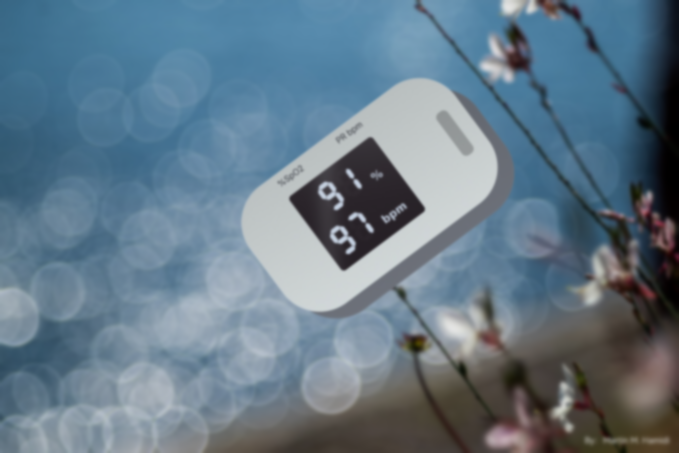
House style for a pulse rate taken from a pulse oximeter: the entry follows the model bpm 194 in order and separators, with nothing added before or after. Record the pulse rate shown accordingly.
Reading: bpm 97
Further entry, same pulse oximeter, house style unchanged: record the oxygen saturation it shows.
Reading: % 91
